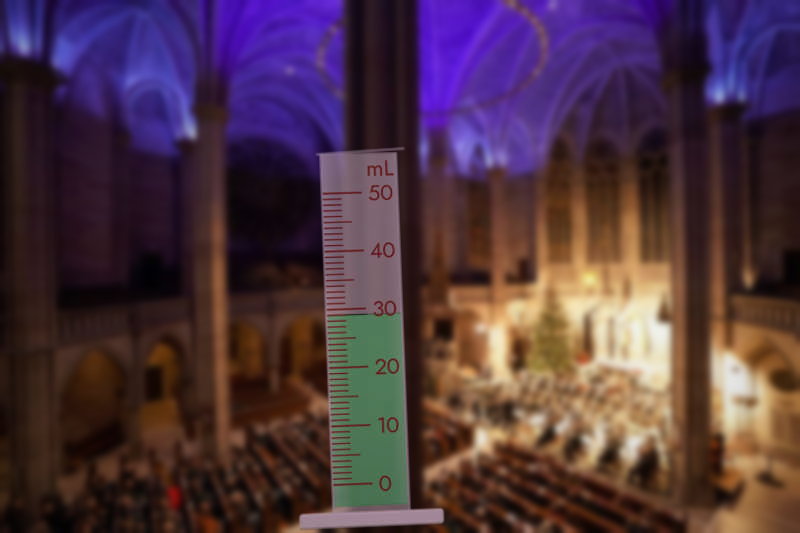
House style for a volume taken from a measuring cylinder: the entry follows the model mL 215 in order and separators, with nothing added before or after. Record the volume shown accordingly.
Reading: mL 29
